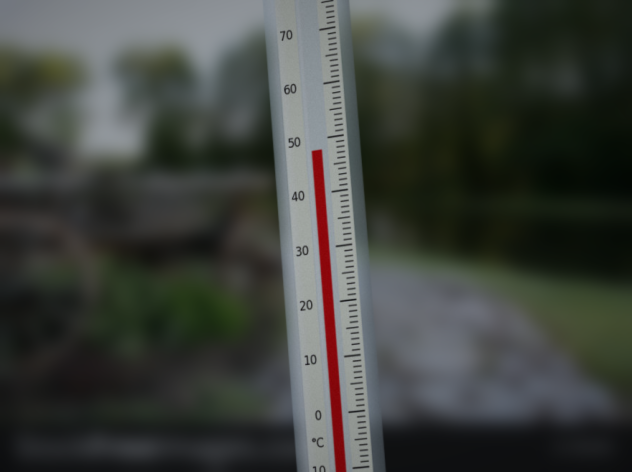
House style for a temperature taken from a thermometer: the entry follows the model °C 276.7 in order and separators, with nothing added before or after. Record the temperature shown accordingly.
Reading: °C 48
